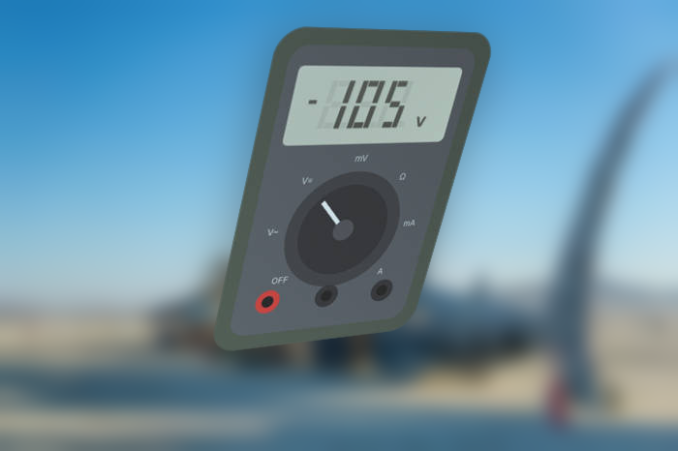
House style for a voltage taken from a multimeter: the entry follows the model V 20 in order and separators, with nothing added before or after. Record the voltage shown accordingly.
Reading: V -105
